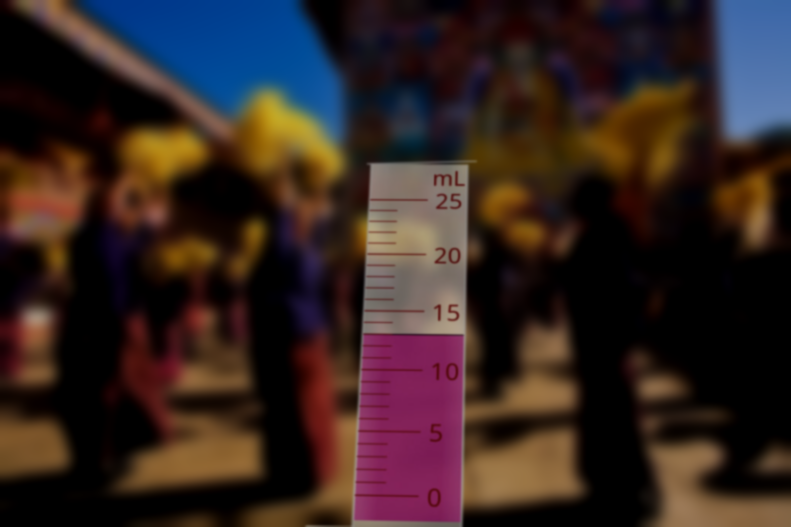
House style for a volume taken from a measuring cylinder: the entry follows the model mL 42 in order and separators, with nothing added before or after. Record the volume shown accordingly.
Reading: mL 13
